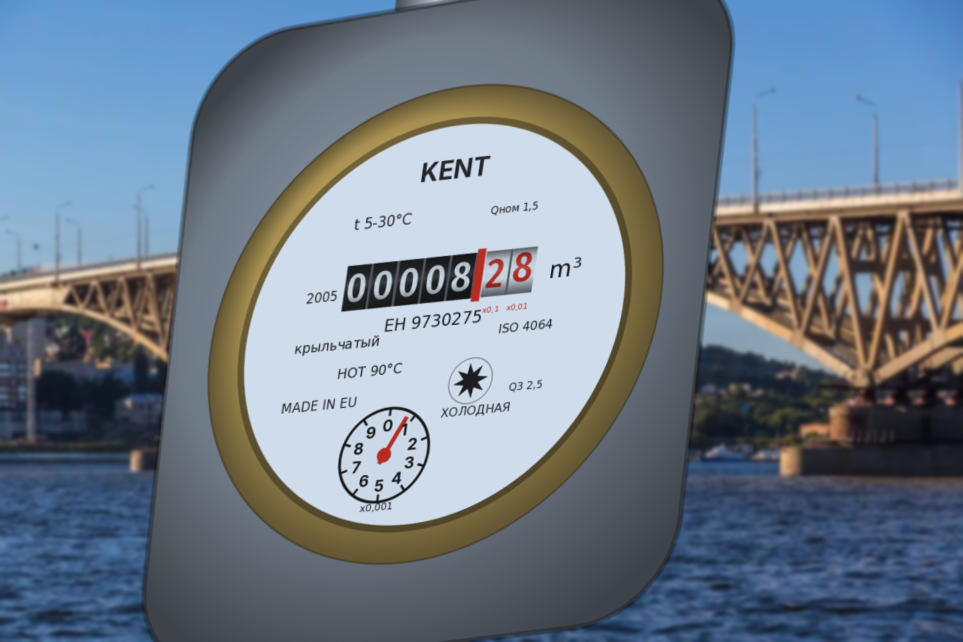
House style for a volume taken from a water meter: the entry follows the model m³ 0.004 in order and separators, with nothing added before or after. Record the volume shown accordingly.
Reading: m³ 8.280
